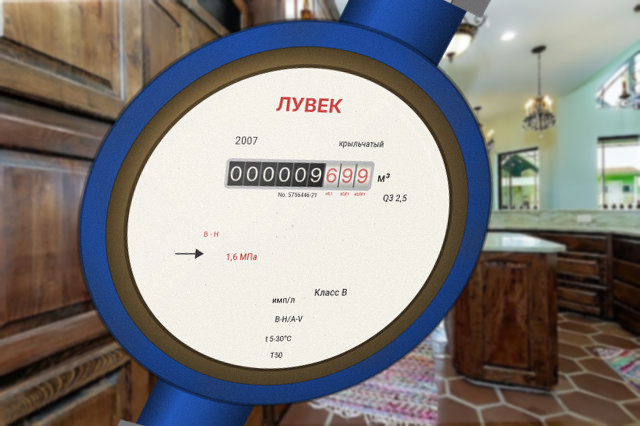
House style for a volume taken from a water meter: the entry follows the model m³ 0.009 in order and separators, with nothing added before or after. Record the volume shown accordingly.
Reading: m³ 9.699
